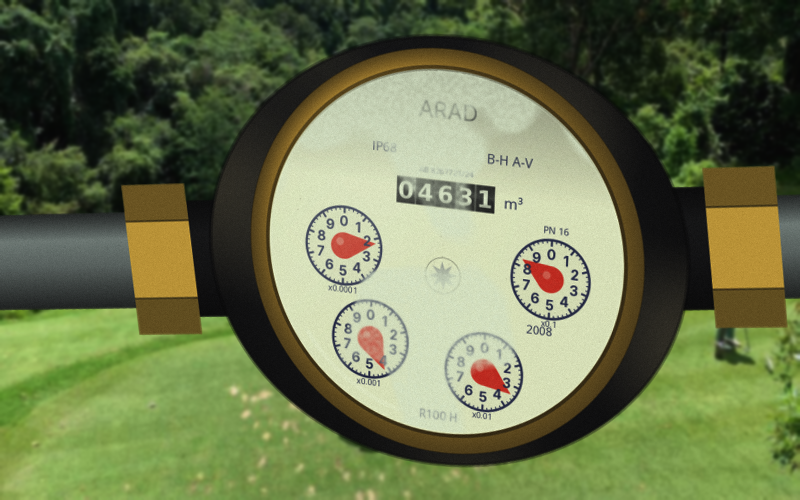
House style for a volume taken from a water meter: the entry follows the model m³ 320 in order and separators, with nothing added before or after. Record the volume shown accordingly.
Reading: m³ 4631.8342
